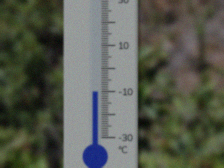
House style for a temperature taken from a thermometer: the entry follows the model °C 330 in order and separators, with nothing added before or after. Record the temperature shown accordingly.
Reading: °C -10
